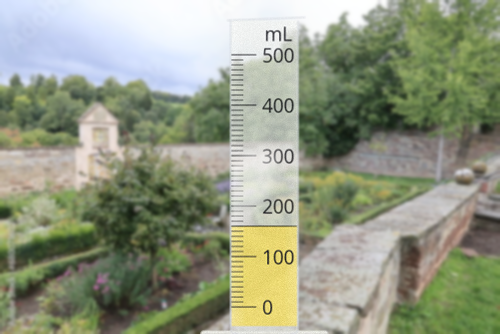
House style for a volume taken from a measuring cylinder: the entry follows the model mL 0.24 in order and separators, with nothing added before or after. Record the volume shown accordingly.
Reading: mL 160
